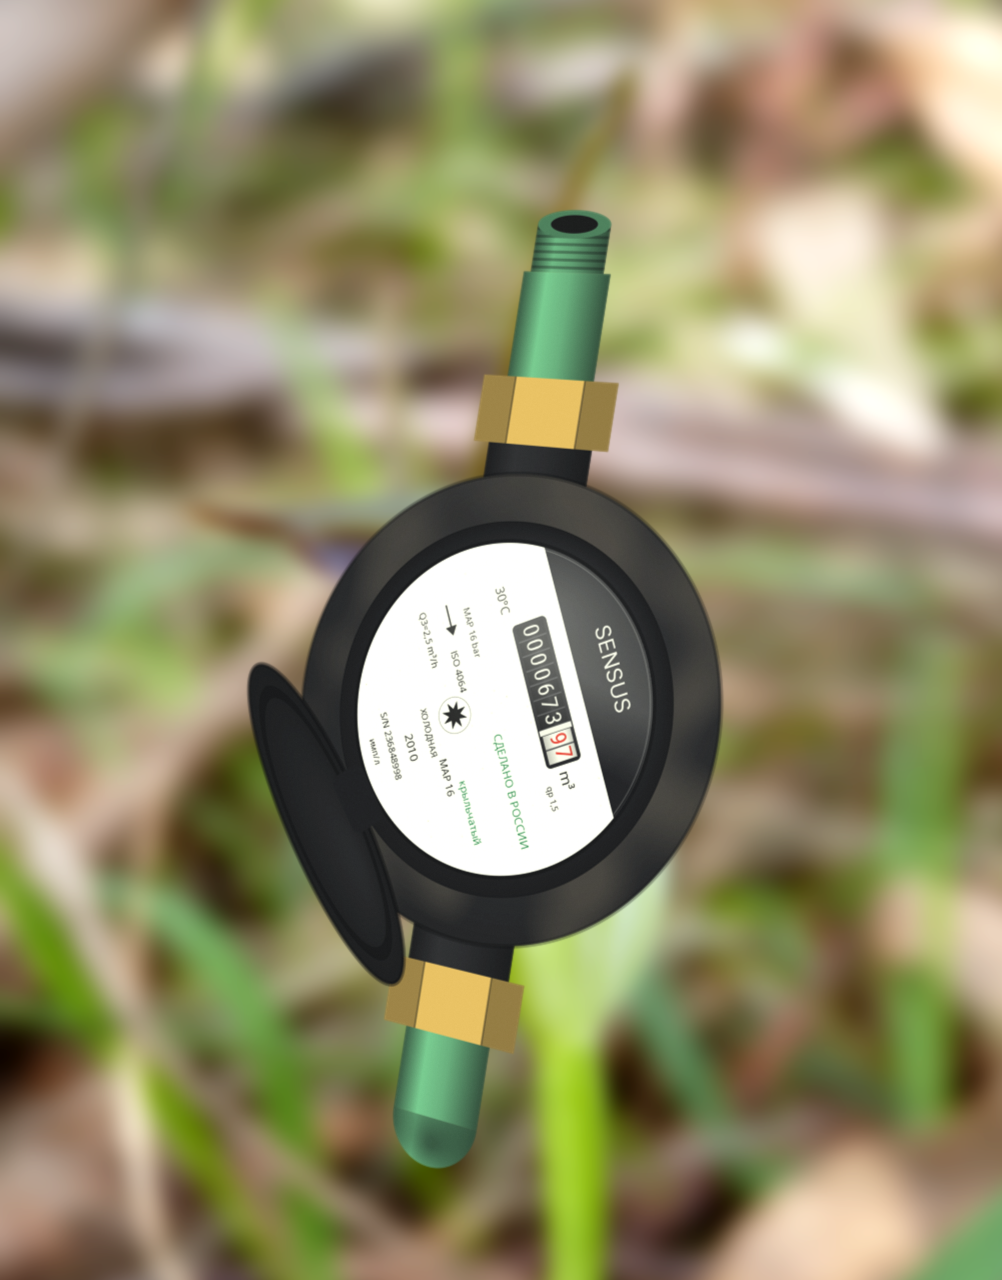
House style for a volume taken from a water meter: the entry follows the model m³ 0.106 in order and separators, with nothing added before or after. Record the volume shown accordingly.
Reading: m³ 673.97
